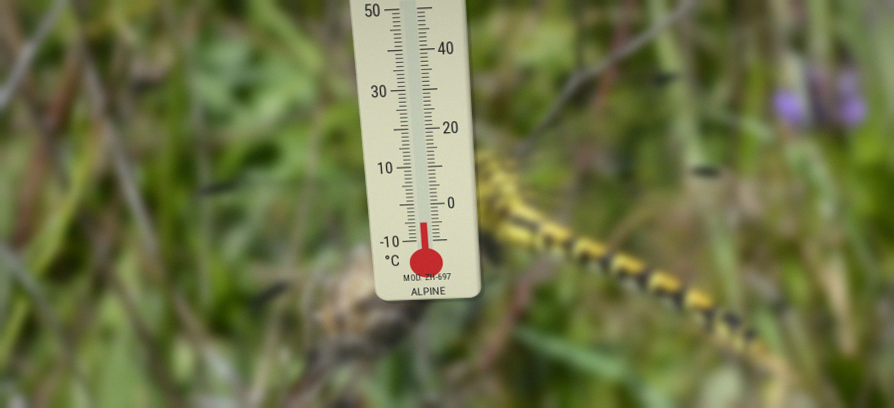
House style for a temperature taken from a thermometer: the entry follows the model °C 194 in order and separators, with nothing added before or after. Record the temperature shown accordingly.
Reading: °C -5
